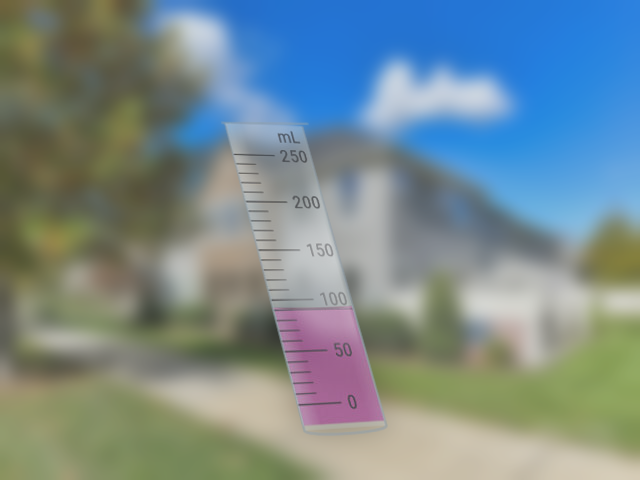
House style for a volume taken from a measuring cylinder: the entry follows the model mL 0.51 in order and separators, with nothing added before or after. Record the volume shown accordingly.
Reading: mL 90
